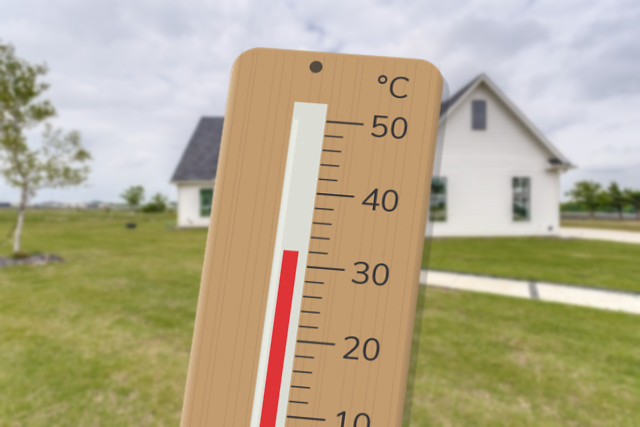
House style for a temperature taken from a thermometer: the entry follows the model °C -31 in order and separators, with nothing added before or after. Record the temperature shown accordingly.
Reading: °C 32
